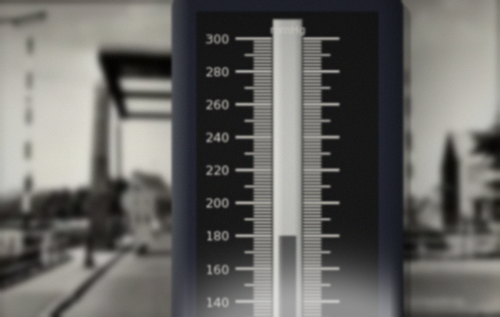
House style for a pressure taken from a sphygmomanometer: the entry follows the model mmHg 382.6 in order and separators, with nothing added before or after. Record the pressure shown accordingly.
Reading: mmHg 180
